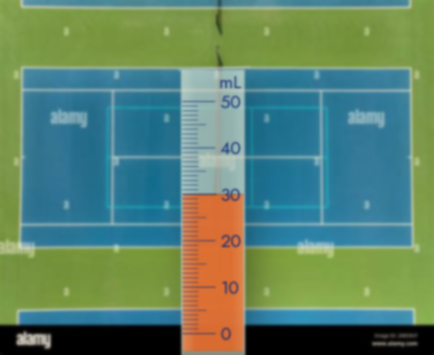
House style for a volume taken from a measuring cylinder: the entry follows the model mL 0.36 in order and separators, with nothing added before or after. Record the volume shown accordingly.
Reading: mL 30
